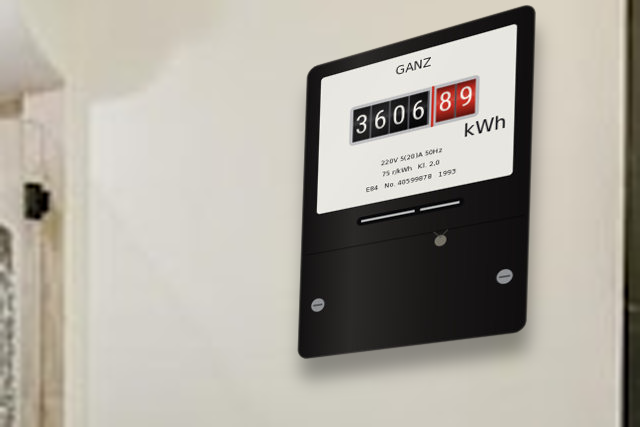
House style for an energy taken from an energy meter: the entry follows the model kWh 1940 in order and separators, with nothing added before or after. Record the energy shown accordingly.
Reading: kWh 3606.89
